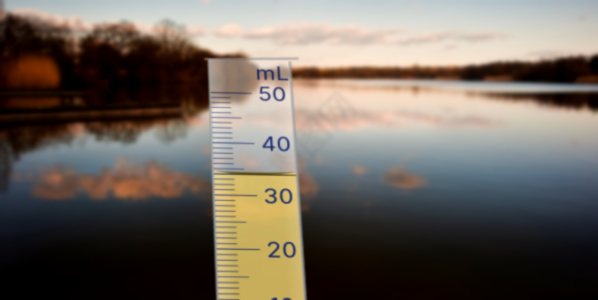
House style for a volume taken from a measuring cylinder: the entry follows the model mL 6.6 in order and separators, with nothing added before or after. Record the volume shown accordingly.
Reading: mL 34
